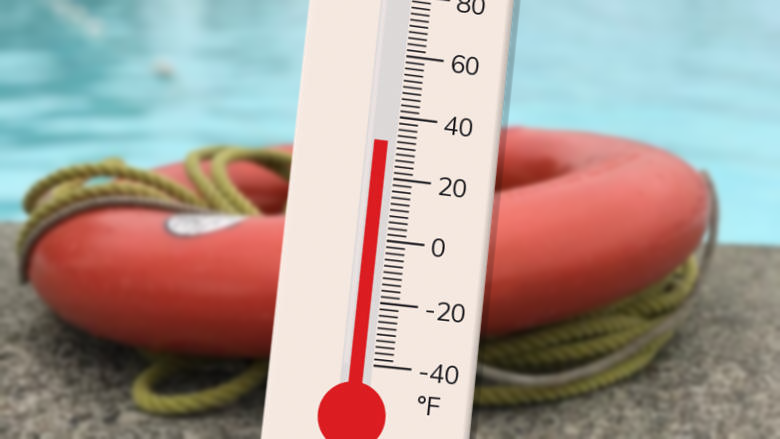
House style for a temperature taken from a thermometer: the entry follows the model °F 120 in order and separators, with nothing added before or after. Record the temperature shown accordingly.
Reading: °F 32
